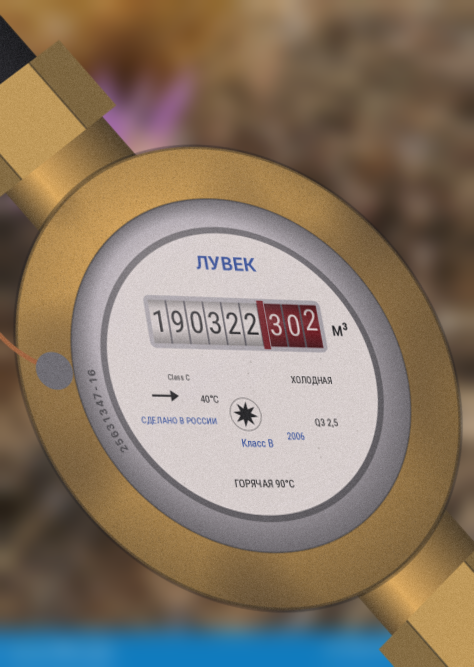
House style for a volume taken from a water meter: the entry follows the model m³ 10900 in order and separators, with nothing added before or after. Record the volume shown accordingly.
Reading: m³ 190322.302
